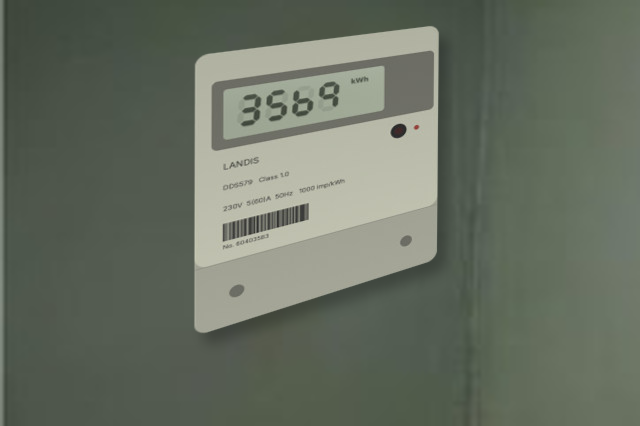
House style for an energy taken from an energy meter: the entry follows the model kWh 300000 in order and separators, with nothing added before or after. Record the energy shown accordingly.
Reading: kWh 3569
